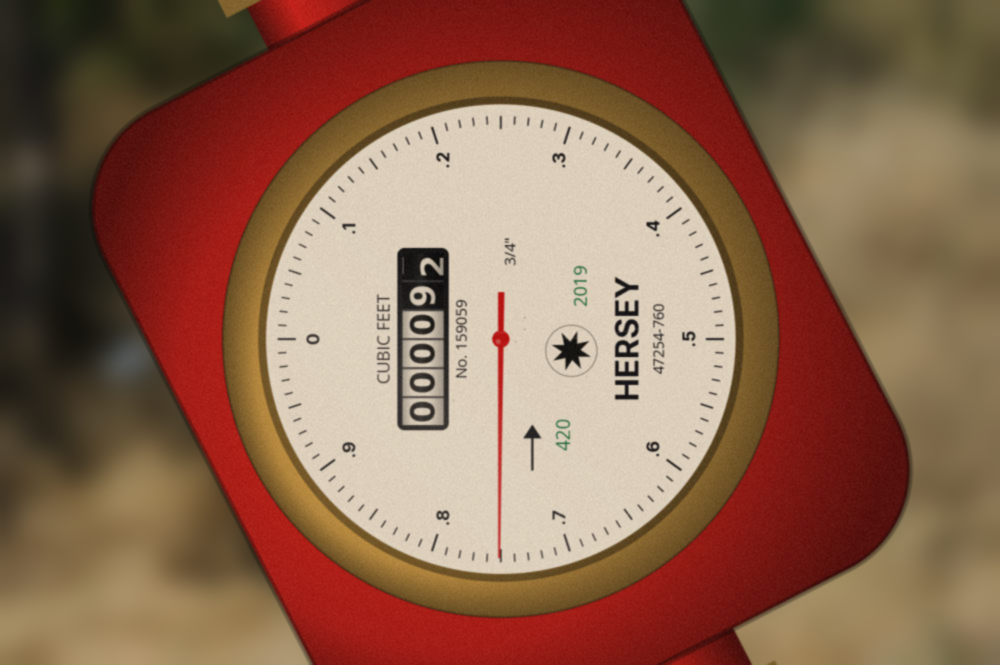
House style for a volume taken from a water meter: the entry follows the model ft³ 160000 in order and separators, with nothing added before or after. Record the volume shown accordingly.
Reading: ft³ 91.75
